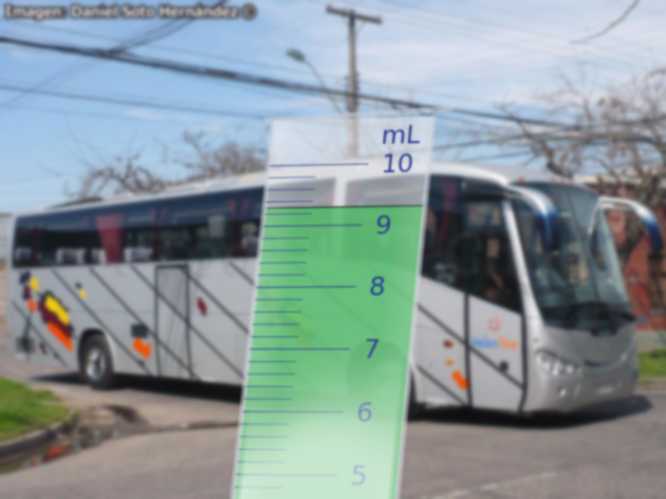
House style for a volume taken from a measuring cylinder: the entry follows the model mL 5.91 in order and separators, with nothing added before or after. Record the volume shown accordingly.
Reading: mL 9.3
